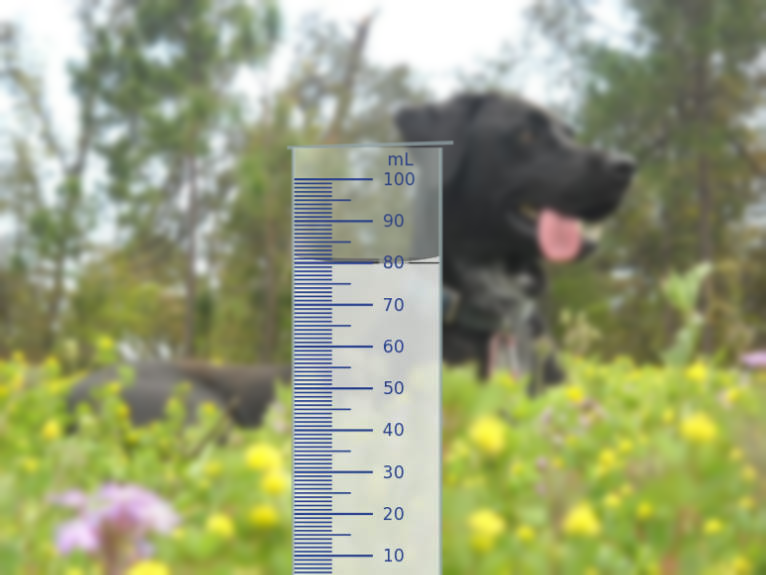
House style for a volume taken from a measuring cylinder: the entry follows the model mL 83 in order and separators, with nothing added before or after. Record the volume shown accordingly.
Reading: mL 80
